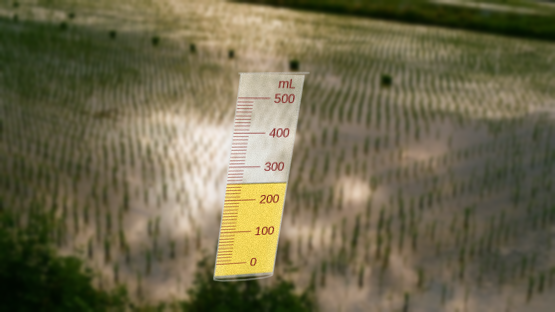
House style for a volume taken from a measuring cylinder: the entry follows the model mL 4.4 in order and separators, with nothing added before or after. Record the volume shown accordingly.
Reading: mL 250
